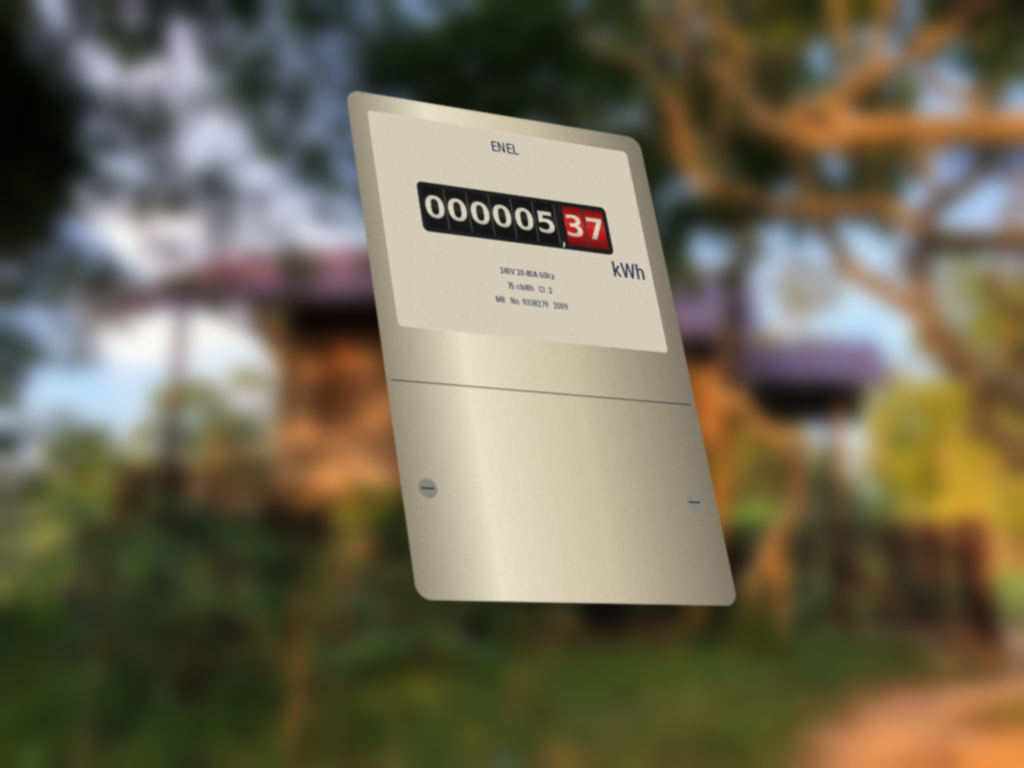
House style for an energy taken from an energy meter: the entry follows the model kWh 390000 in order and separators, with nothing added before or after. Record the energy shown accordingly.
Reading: kWh 5.37
